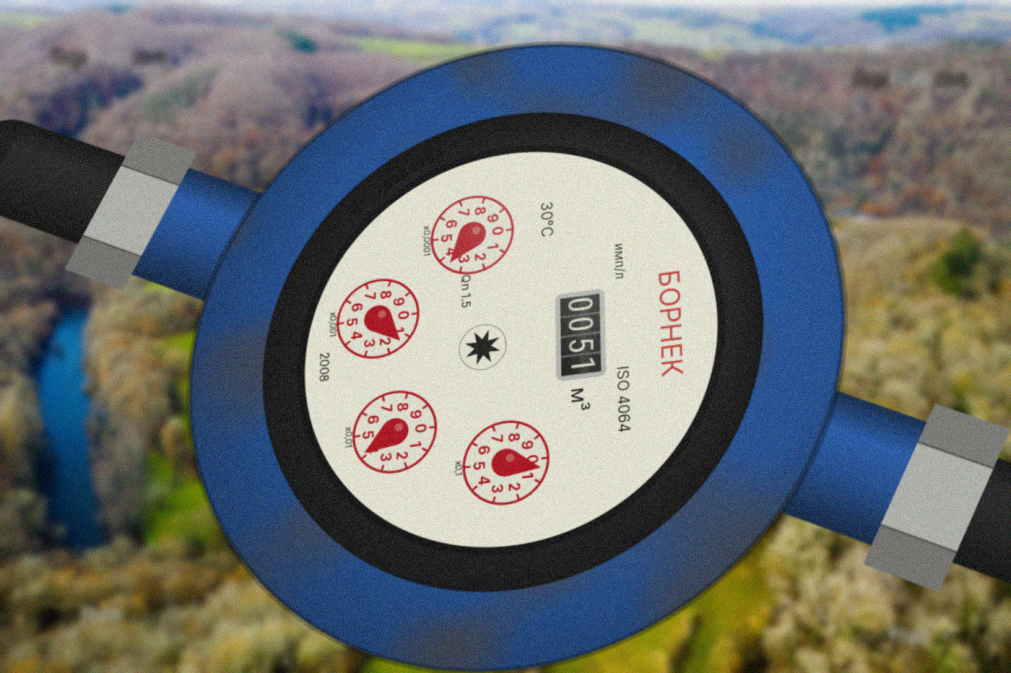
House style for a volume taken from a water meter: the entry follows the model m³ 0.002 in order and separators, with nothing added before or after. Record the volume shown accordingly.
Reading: m³ 51.0413
